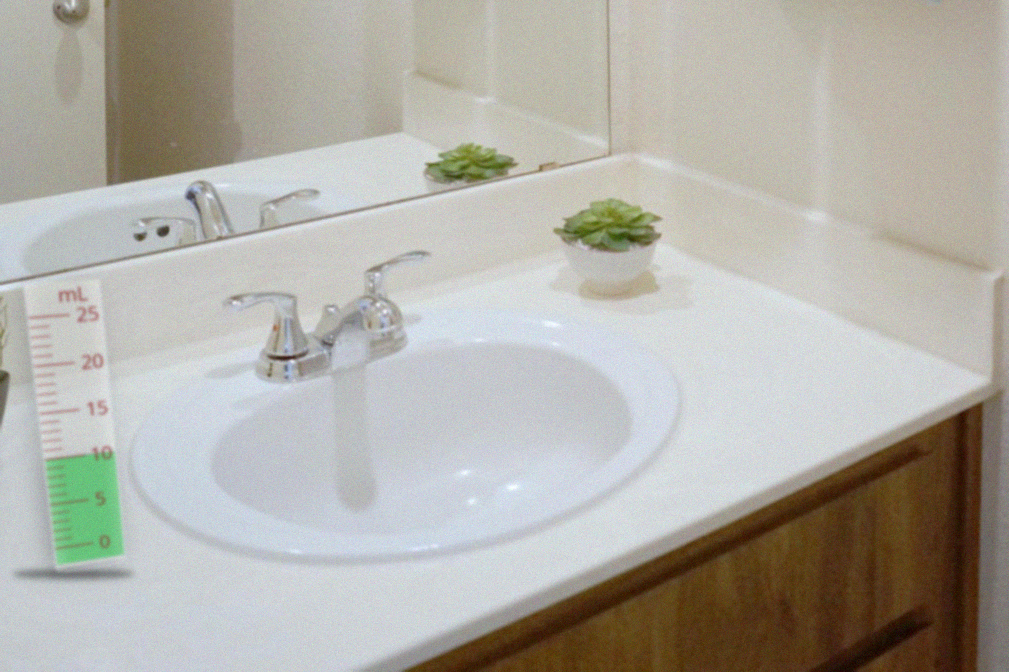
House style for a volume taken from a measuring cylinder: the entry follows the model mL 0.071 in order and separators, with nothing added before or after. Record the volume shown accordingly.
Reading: mL 10
